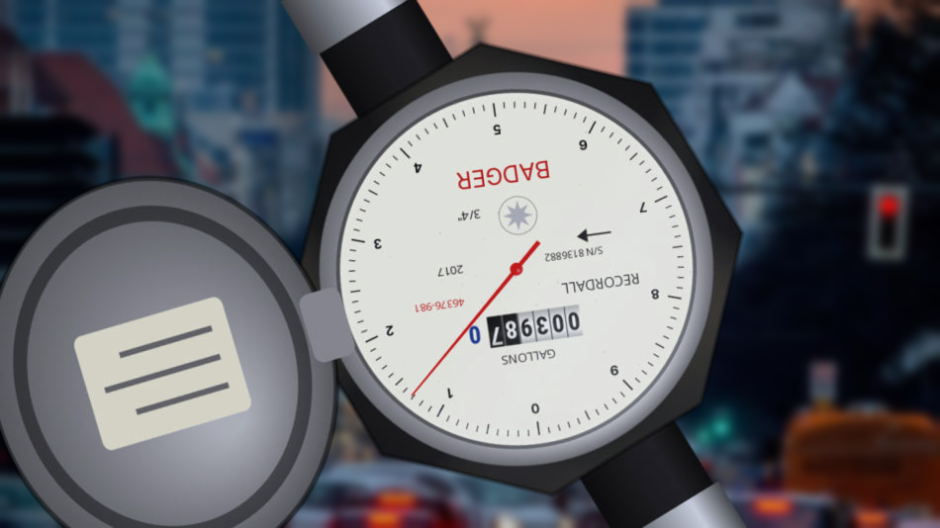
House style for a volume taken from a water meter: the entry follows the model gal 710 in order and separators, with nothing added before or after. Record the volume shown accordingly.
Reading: gal 39871.3
